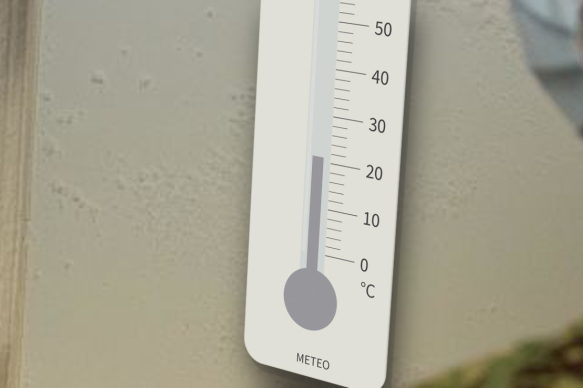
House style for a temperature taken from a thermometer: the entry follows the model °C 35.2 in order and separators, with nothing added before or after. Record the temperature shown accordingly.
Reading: °C 21
